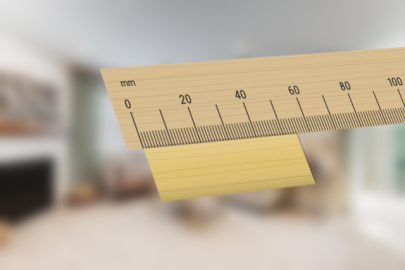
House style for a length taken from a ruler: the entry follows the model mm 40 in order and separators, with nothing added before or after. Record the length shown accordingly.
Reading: mm 55
